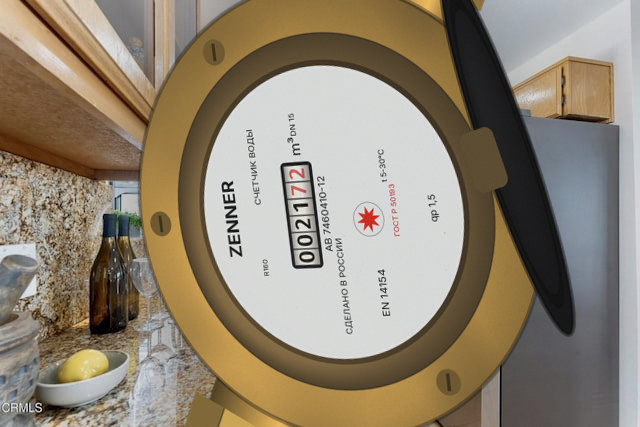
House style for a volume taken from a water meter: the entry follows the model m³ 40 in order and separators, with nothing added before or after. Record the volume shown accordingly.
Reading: m³ 21.72
